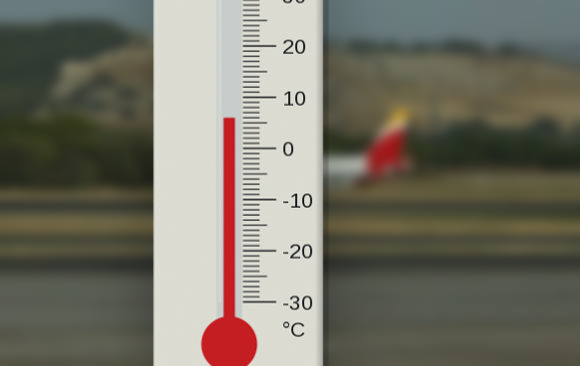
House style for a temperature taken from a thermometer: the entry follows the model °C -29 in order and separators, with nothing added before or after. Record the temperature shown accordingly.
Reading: °C 6
